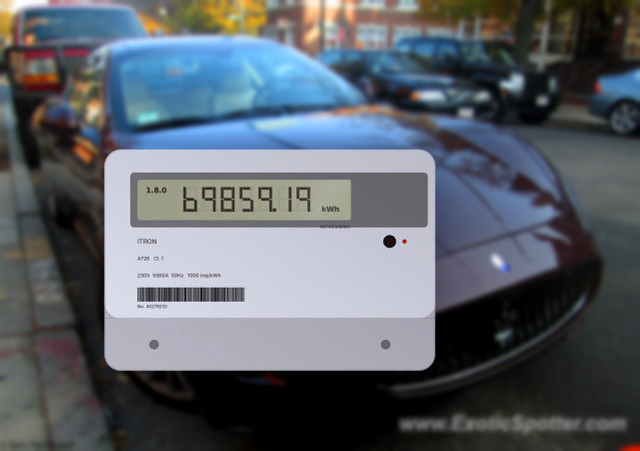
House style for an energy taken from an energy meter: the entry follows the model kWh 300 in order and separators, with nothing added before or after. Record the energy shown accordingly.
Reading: kWh 69859.19
